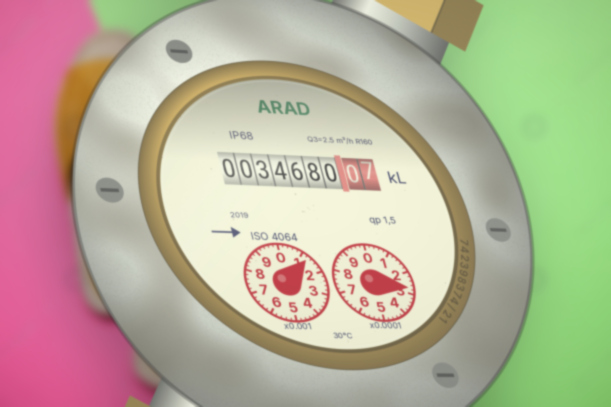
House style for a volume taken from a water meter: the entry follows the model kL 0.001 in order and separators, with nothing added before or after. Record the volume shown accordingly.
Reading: kL 34680.0712
